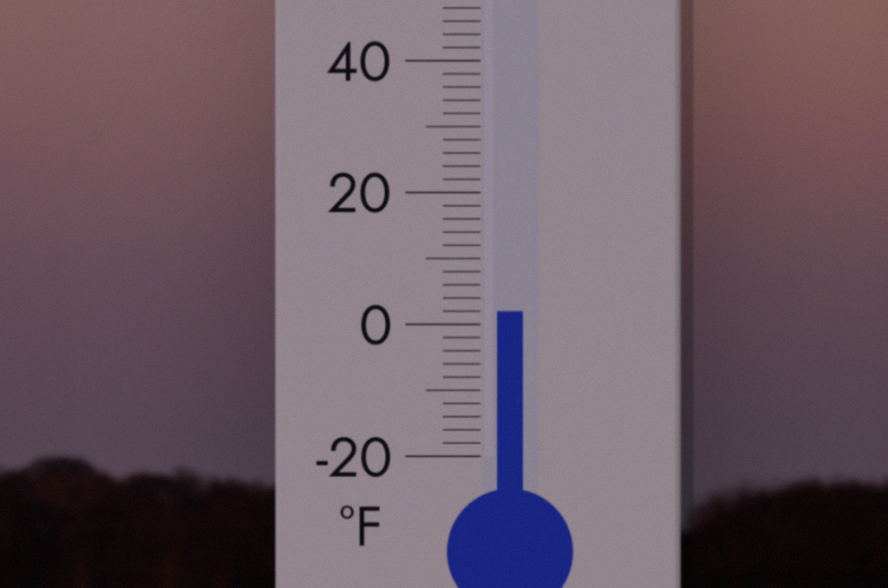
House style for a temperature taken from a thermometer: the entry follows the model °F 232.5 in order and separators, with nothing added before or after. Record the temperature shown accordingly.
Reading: °F 2
